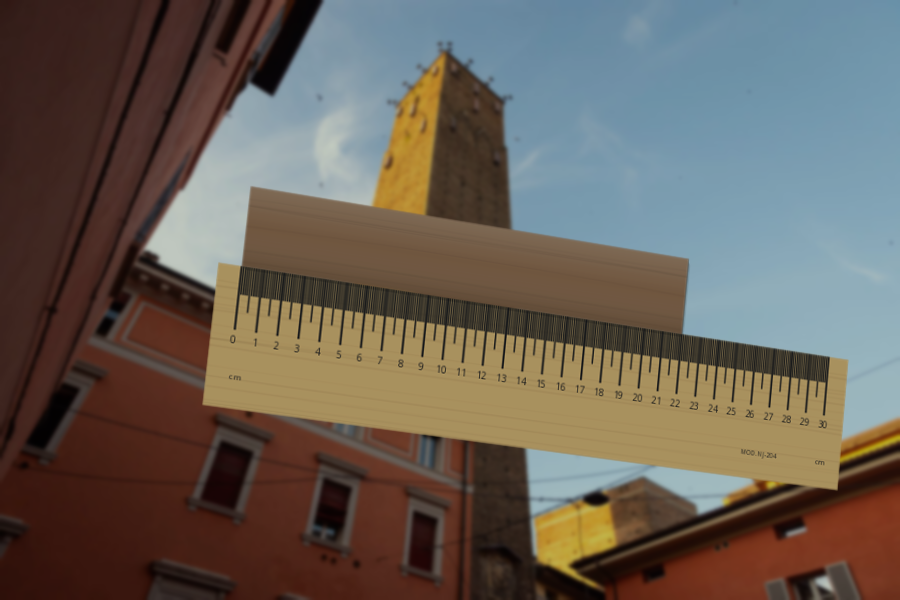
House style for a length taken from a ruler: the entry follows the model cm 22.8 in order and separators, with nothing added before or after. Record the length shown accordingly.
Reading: cm 22
